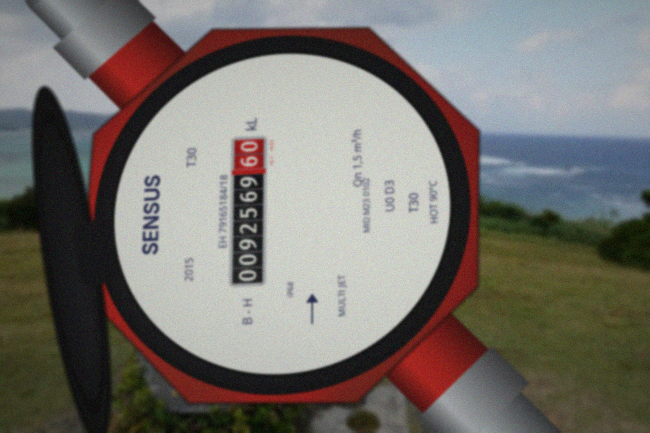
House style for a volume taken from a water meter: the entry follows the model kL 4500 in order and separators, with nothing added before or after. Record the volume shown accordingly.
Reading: kL 92569.60
